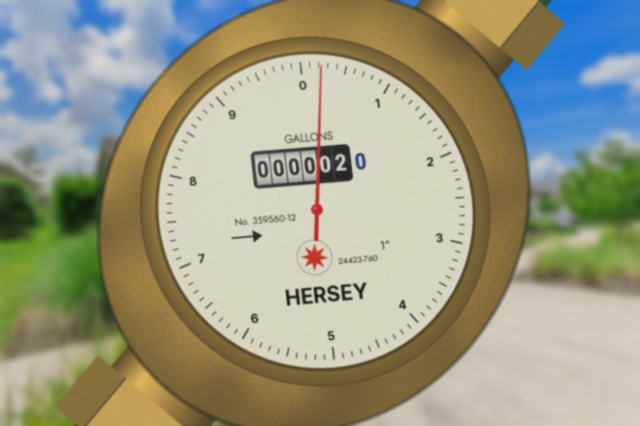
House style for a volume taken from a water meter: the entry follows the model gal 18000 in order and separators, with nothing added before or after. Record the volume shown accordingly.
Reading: gal 20.2
